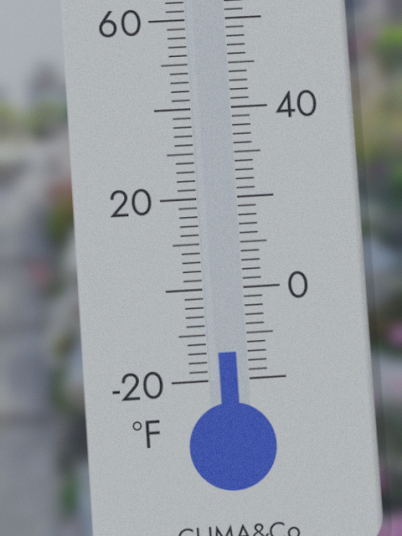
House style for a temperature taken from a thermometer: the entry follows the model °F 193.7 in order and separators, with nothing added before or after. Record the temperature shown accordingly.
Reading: °F -14
